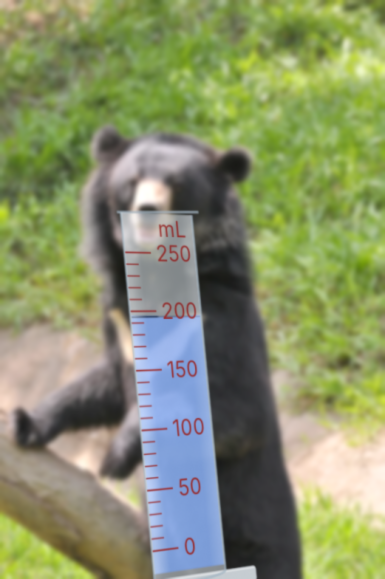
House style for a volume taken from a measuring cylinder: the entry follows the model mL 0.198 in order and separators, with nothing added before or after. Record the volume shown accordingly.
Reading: mL 195
